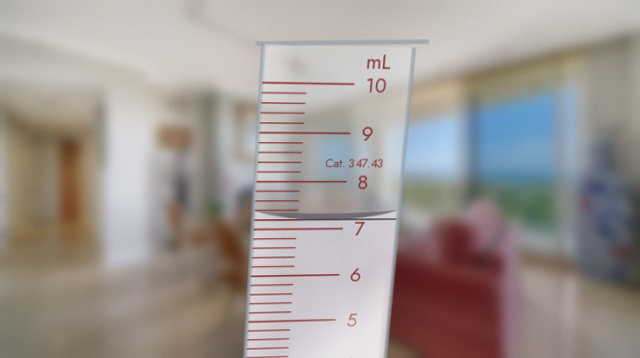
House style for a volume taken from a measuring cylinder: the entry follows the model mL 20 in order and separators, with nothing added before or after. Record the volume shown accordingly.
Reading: mL 7.2
